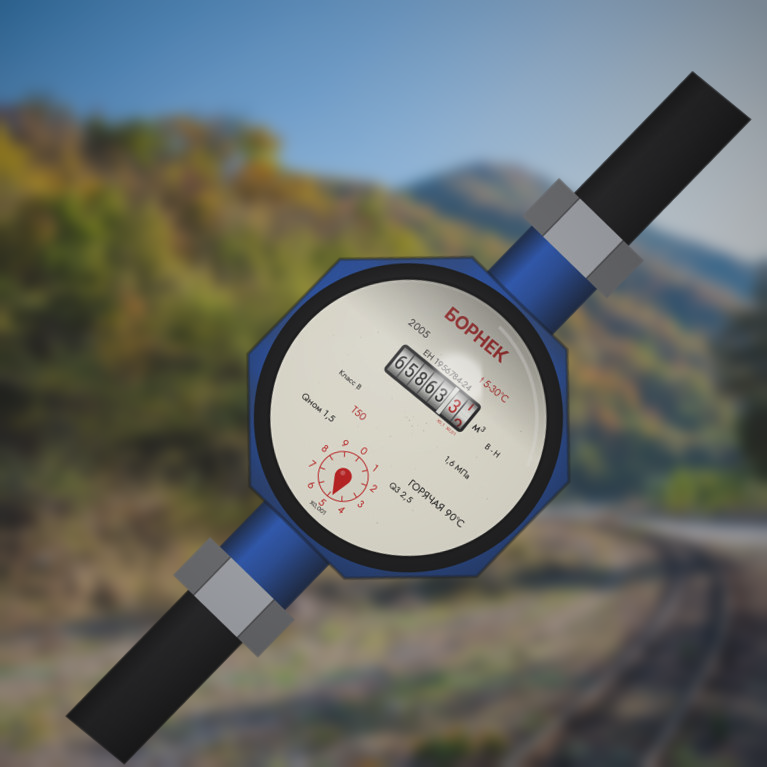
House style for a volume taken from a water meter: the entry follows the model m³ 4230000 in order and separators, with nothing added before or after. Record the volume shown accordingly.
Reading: m³ 65863.314
